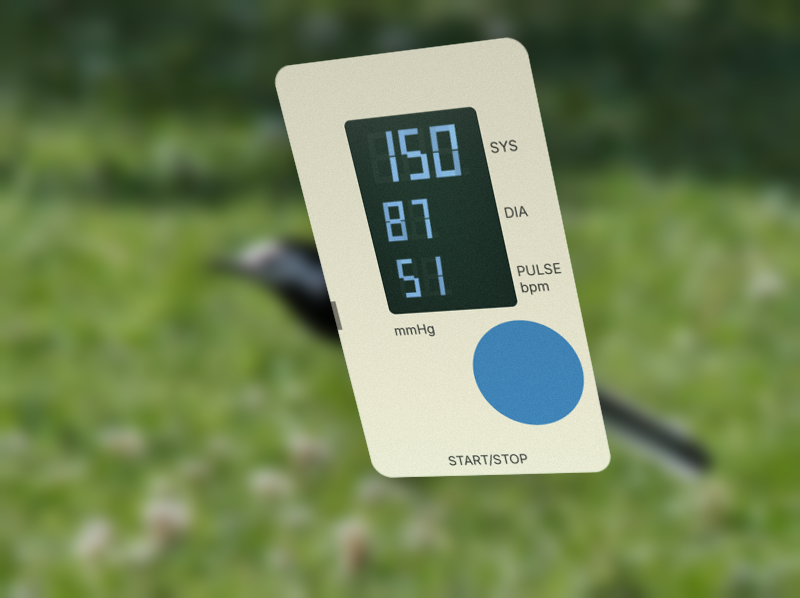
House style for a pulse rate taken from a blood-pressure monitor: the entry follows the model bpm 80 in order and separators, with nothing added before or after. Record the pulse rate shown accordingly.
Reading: bpm 51
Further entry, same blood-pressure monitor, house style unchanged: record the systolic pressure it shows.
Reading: mmHg 150
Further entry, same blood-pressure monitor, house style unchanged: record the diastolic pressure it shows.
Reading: mmHg 87
